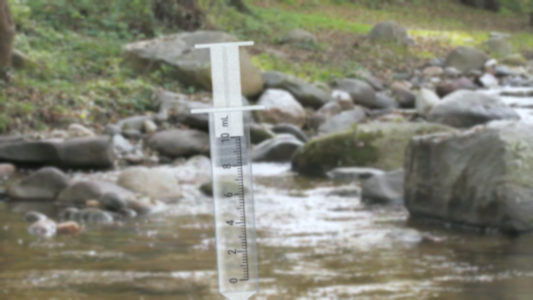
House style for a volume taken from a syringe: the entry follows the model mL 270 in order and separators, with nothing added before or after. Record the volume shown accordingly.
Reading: mL 8
